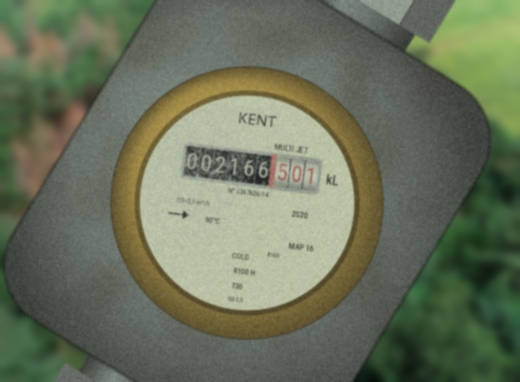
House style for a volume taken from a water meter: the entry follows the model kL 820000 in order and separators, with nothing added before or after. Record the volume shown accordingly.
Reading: kL 2166.501
